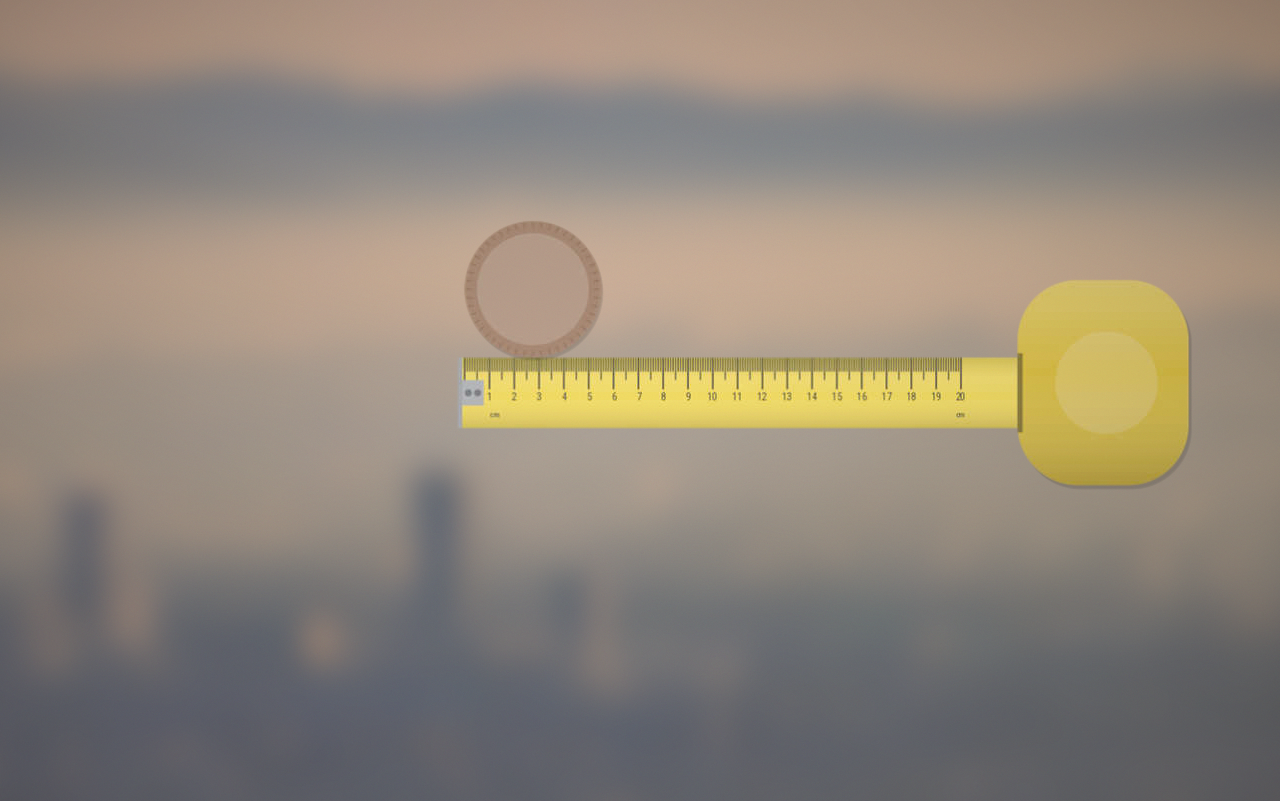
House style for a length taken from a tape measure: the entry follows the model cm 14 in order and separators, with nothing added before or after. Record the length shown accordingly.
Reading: cm 5.5
